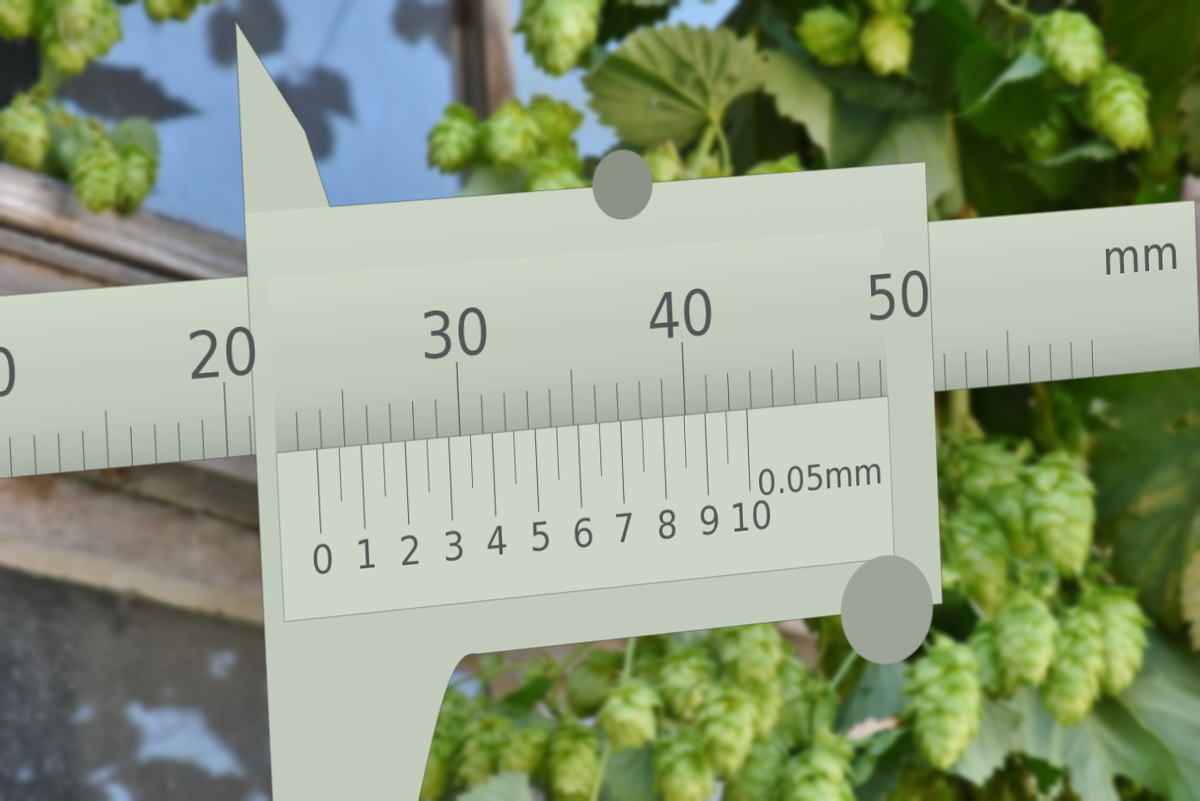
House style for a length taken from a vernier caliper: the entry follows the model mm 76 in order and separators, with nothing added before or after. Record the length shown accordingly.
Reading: mm 23.8
